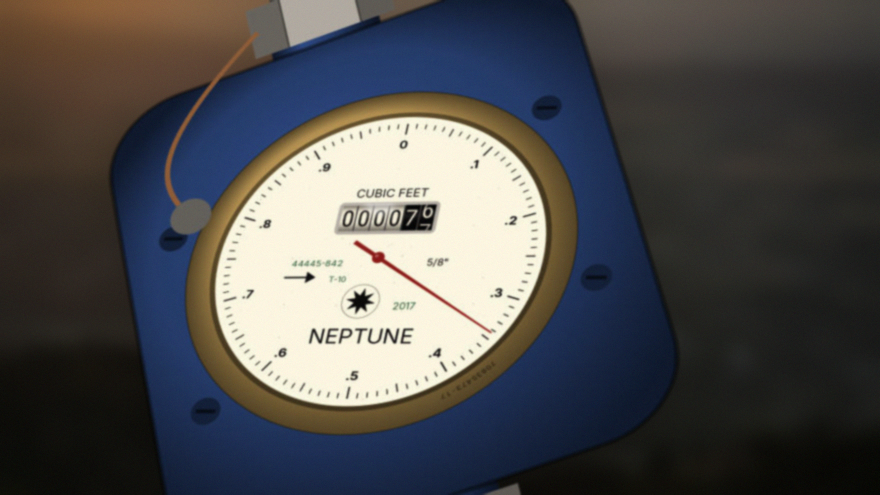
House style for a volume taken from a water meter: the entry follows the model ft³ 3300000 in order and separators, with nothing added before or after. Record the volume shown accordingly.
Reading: ft³ 76.34
